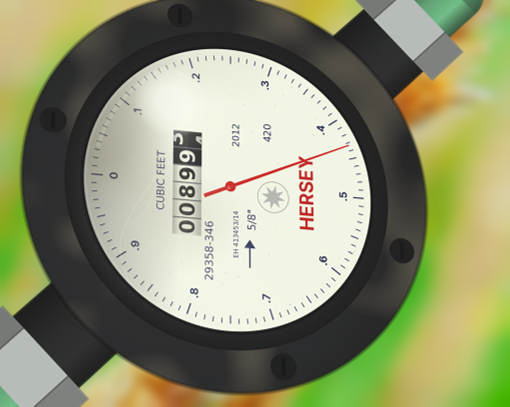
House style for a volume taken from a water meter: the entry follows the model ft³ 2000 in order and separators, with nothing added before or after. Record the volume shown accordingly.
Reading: ft³ 8993.43
